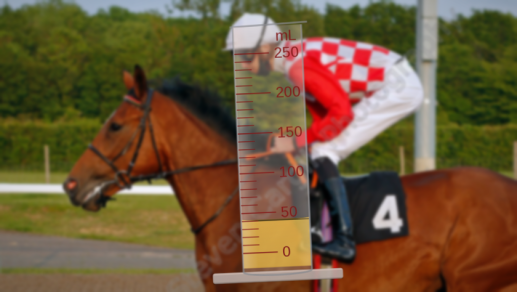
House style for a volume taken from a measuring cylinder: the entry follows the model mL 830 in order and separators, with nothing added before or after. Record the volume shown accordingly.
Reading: mL 40
